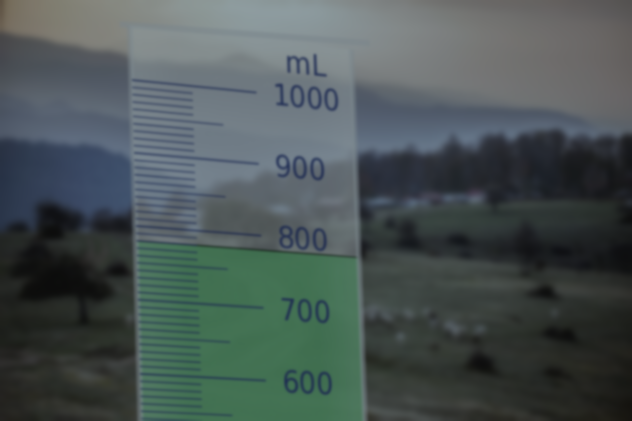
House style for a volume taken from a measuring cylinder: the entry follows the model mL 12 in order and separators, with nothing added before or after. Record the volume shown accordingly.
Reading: mL 780
